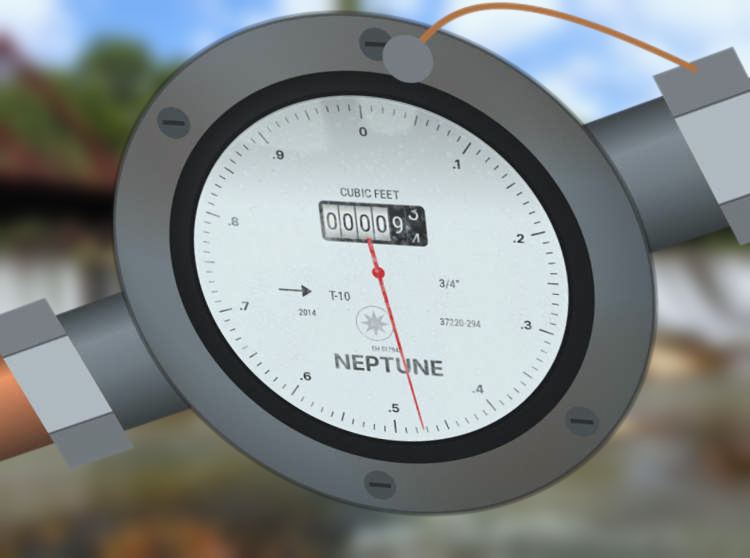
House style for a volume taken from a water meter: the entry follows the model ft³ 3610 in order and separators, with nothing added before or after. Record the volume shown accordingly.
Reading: ft³ 93.47
